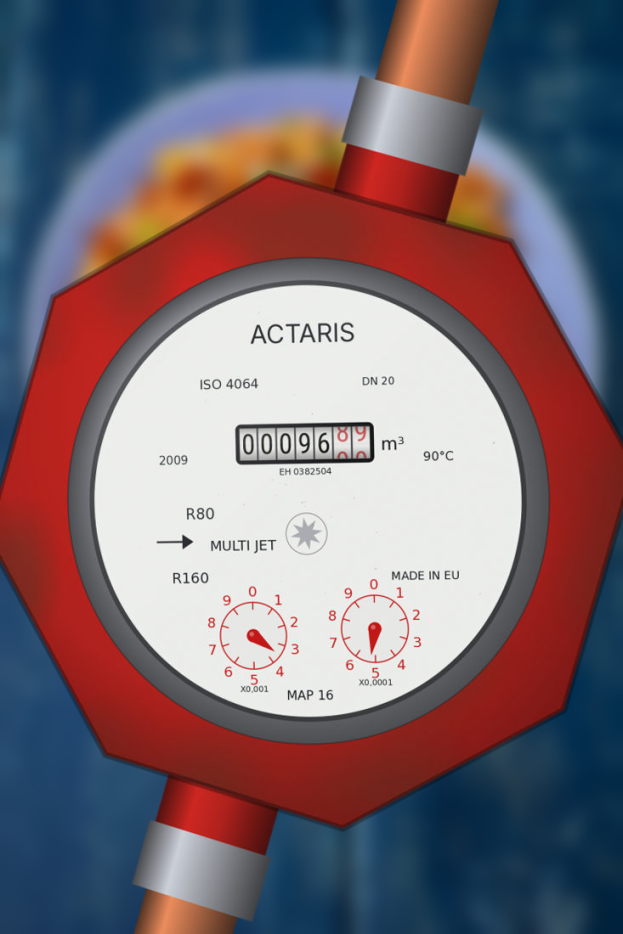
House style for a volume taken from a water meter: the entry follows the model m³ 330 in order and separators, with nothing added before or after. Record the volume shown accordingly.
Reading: m³ 96.8935
